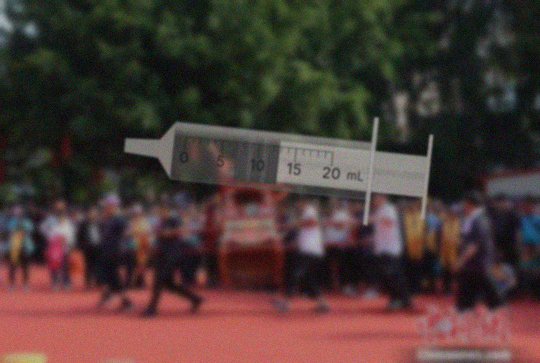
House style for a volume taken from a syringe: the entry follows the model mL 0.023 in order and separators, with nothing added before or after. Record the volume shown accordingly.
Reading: mL 7
